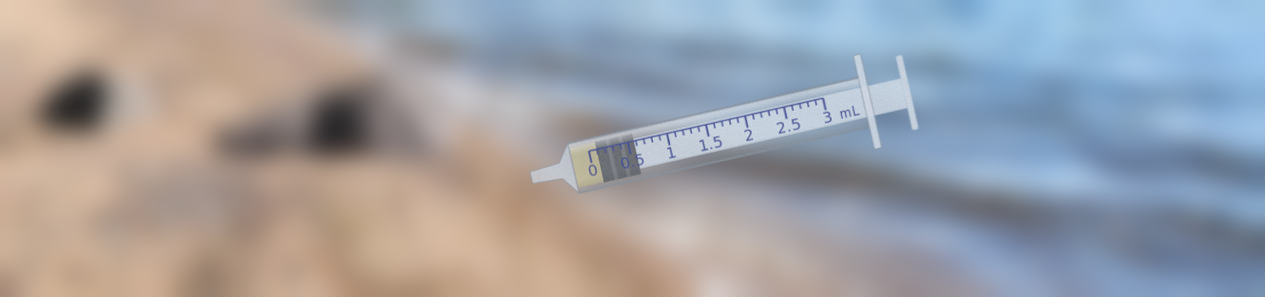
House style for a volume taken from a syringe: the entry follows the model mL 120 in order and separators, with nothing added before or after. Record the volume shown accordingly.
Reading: mL 0.1
